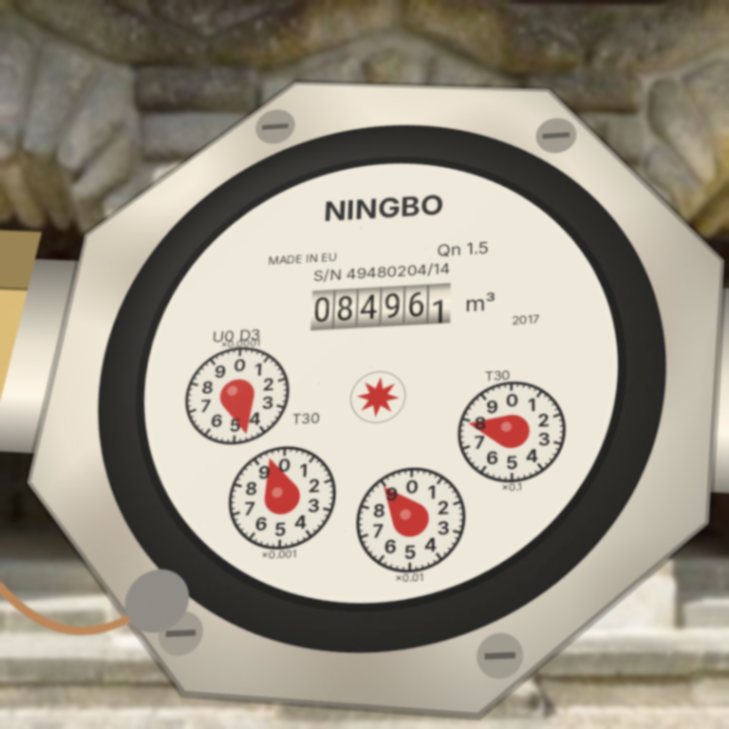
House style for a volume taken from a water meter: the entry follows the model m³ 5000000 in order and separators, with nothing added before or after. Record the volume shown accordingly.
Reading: m³ 84960.7894
